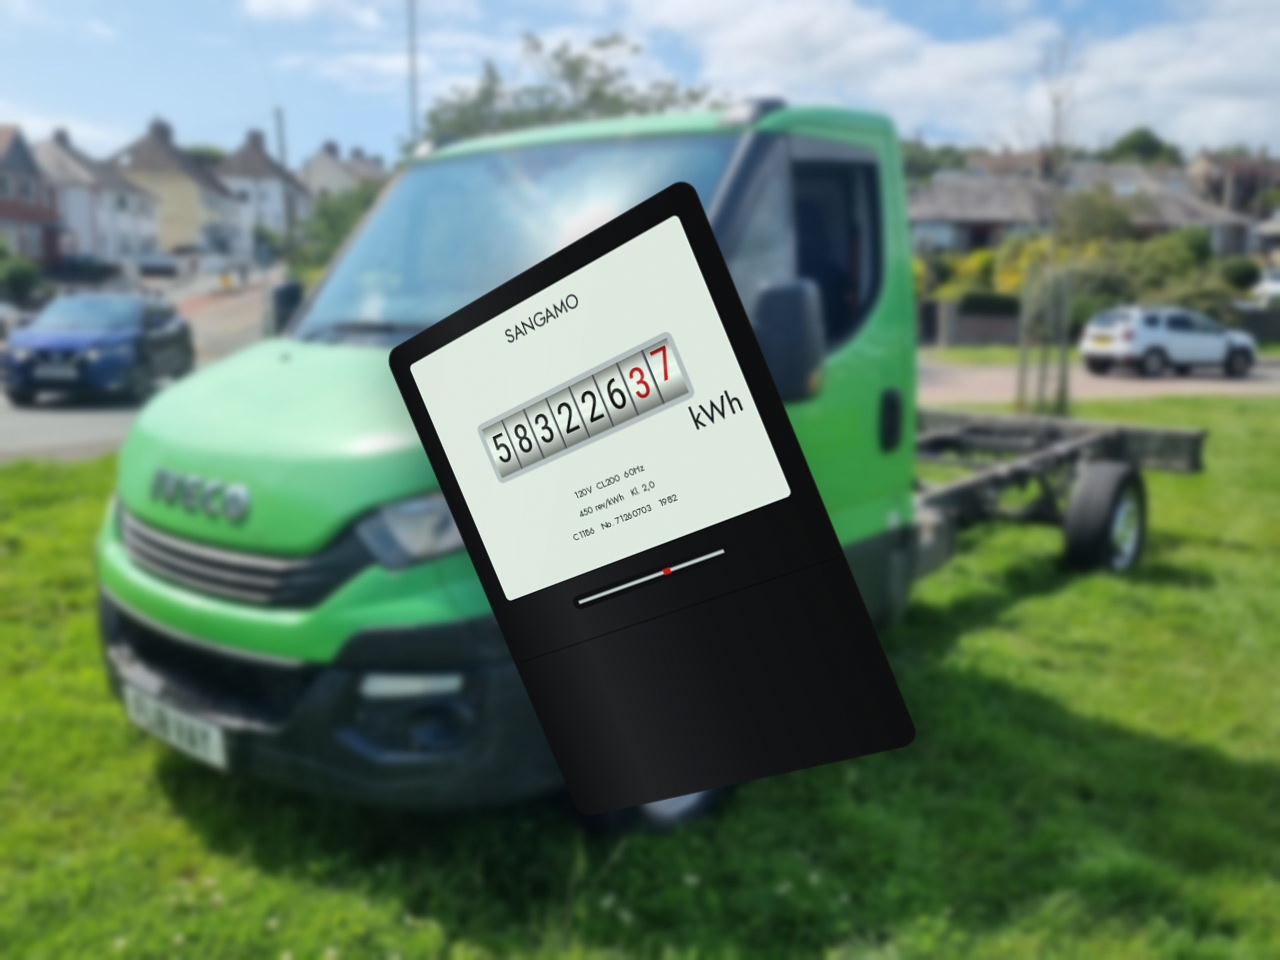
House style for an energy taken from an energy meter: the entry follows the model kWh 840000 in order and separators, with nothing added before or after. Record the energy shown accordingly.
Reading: kWh 583226.37
